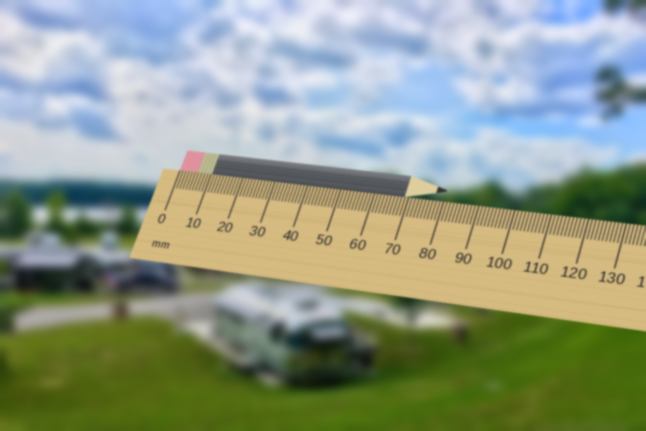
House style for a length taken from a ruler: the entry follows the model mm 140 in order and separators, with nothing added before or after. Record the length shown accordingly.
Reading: mm 80
